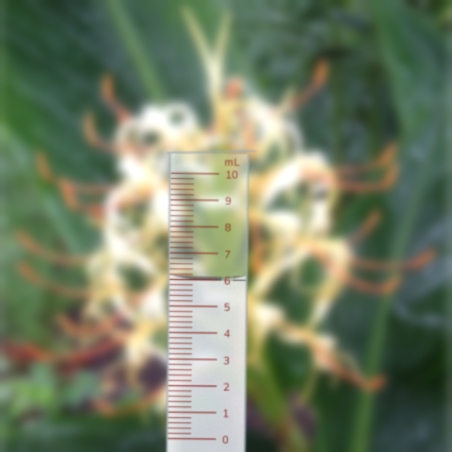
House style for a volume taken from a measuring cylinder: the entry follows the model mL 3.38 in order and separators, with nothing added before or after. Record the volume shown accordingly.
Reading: mL 6
